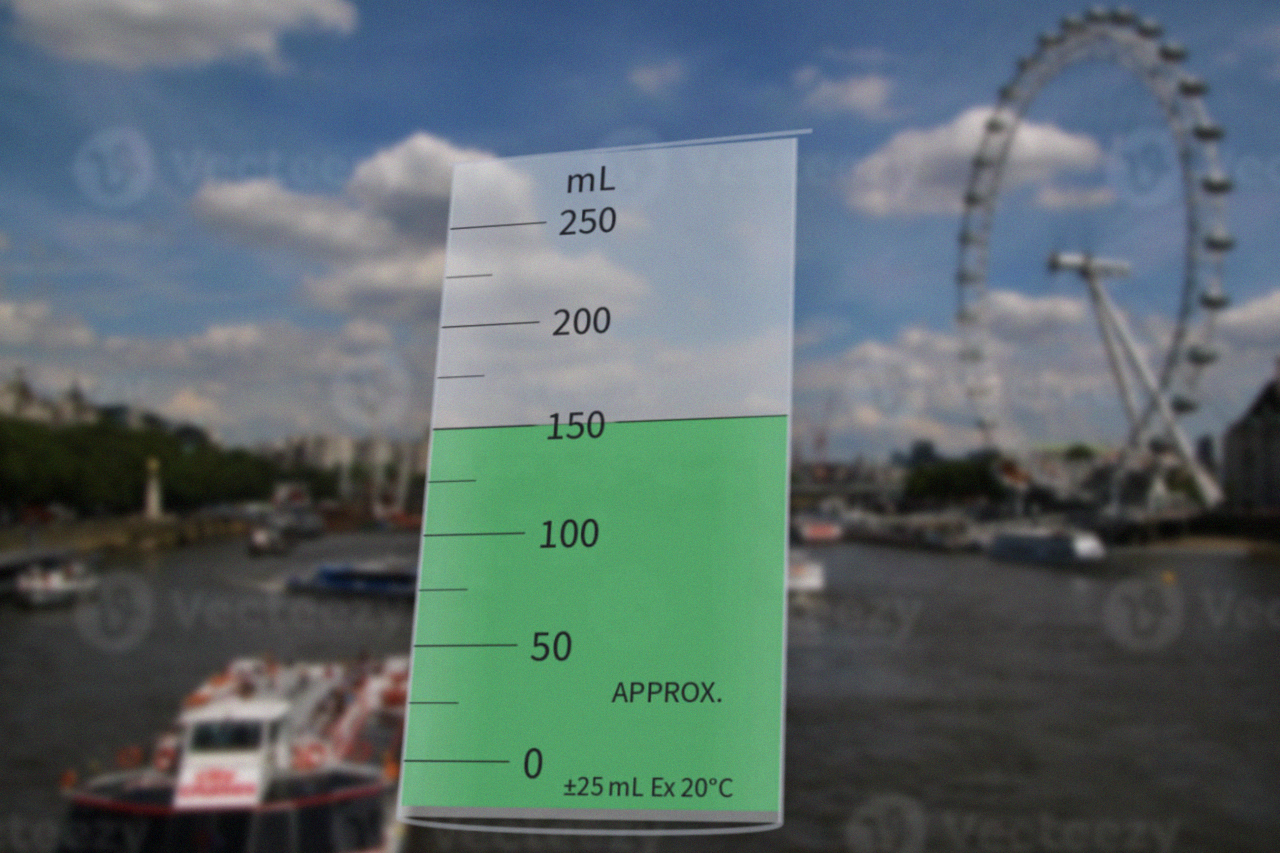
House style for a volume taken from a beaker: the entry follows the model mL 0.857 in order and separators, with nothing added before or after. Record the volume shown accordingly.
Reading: mL 150
